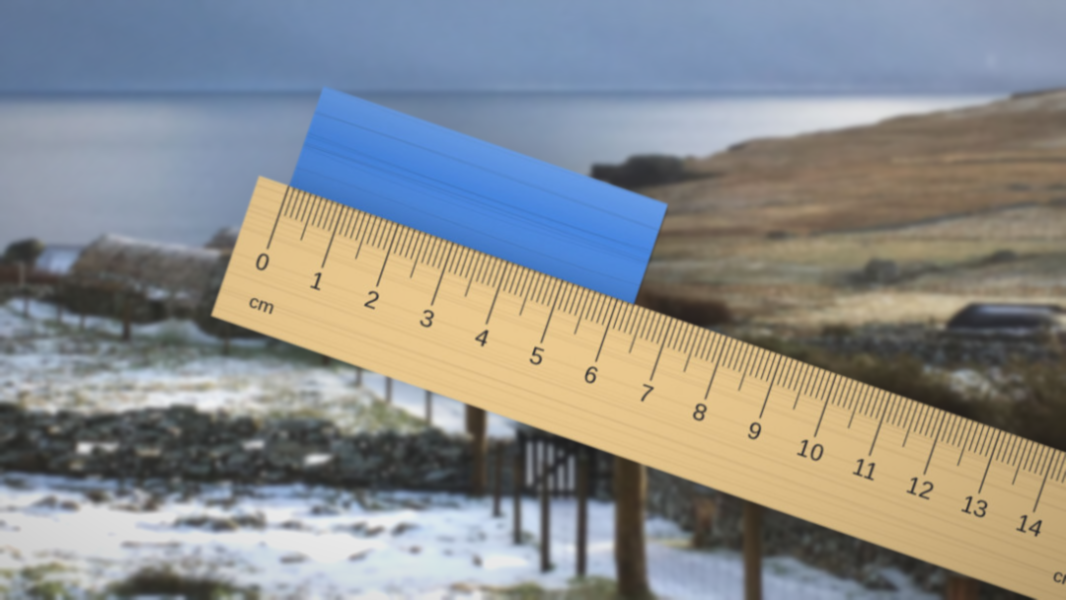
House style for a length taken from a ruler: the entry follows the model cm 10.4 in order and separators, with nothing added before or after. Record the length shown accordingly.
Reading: cm 6.3
